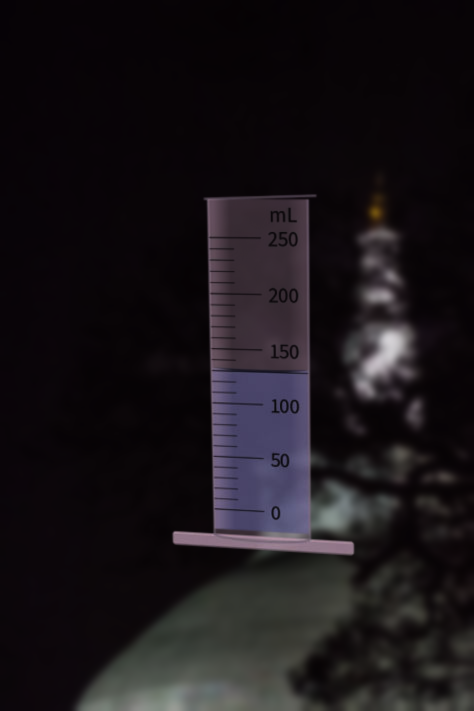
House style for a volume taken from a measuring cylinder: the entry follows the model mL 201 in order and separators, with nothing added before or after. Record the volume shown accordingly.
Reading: mL 130
